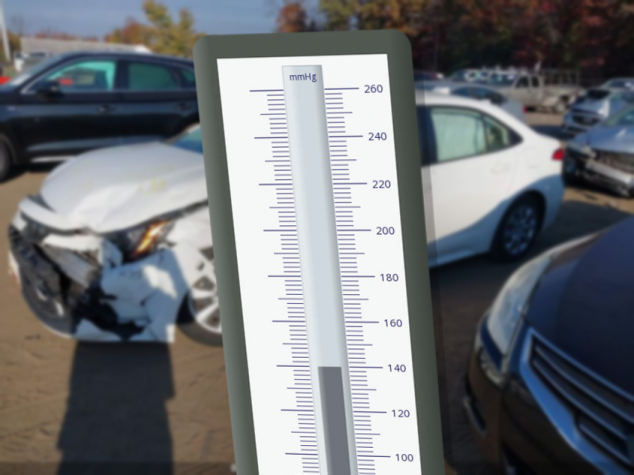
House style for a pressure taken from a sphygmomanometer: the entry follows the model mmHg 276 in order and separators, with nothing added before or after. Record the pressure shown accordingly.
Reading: mmHg 140
